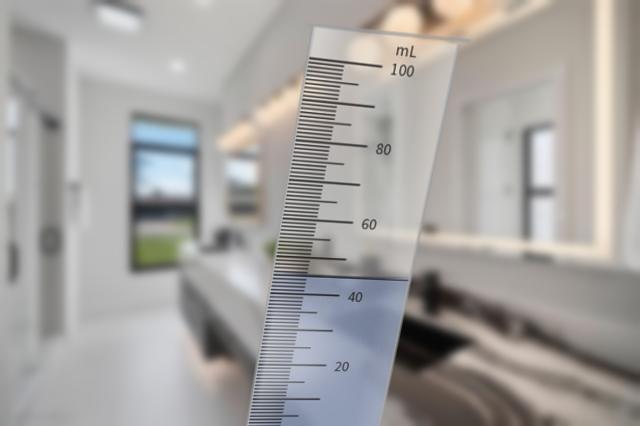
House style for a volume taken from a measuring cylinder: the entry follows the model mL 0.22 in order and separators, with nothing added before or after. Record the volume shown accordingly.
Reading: mL 45
